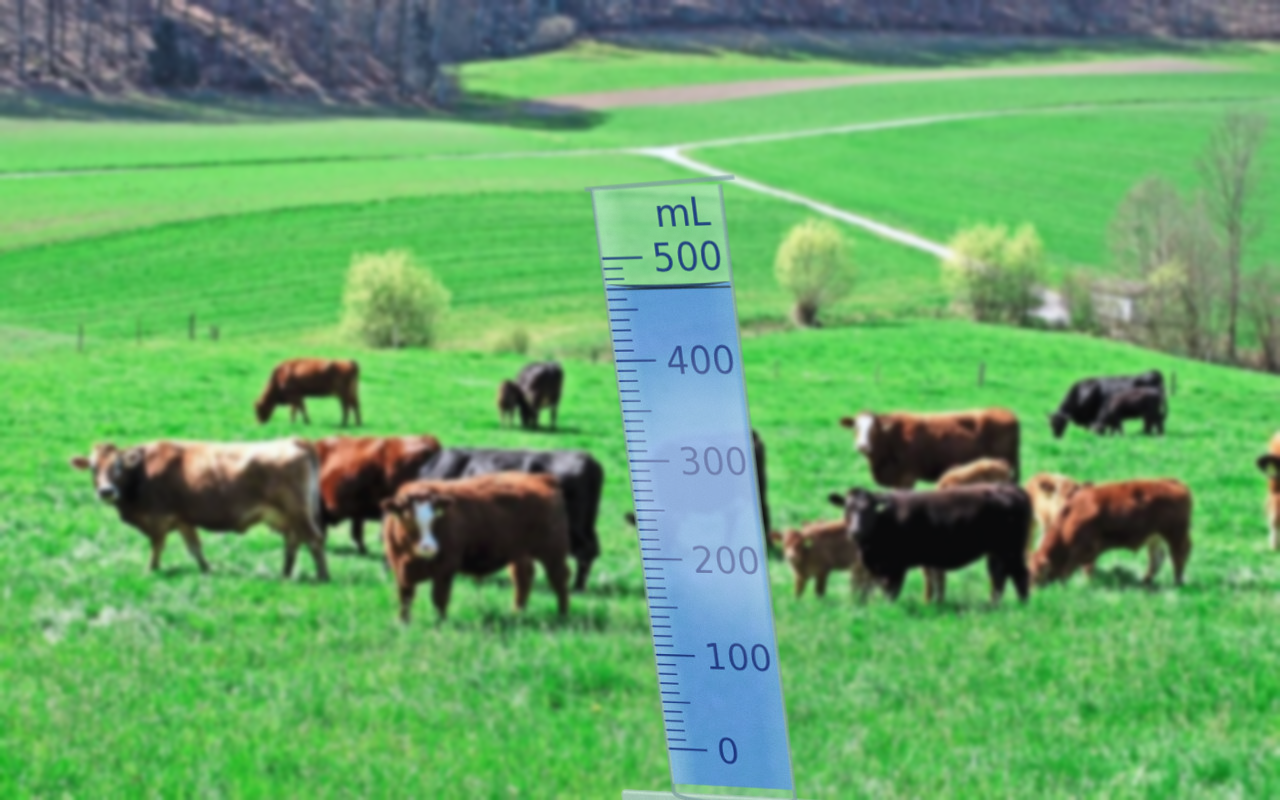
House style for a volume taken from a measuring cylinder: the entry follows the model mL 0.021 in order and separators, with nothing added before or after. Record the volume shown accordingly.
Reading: mL 470
